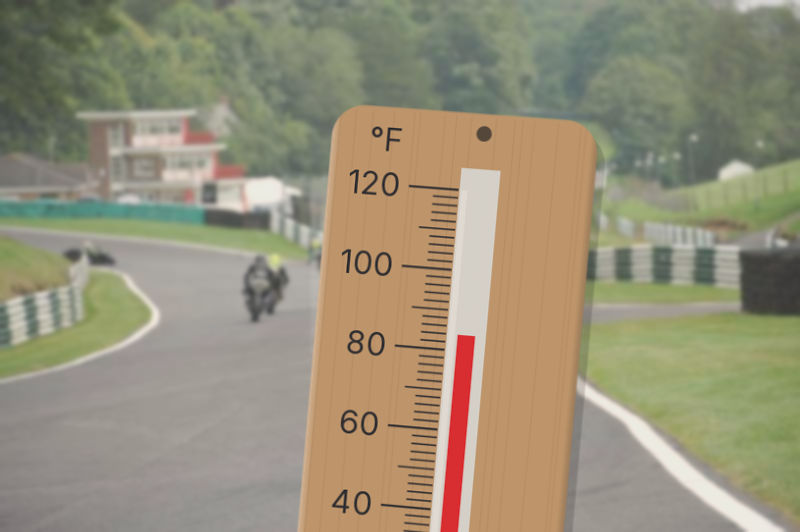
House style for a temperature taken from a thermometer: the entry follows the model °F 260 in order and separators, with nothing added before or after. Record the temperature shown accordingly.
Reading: °F 84
